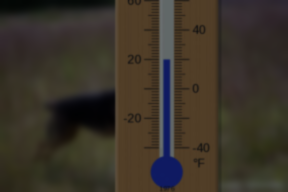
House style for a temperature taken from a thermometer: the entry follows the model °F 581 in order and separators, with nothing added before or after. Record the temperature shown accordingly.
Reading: °F 20
